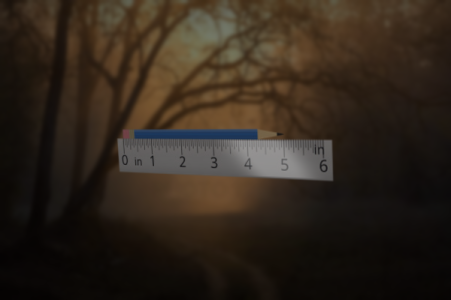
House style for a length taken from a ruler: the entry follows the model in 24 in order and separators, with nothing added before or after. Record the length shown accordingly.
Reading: in 5
